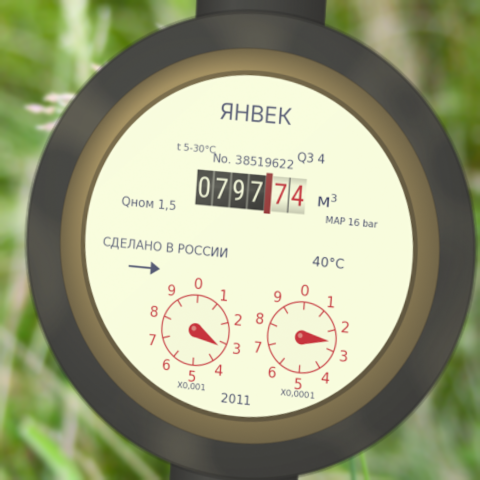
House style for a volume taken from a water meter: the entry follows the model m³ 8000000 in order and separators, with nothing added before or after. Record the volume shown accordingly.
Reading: m³ 797.7432
